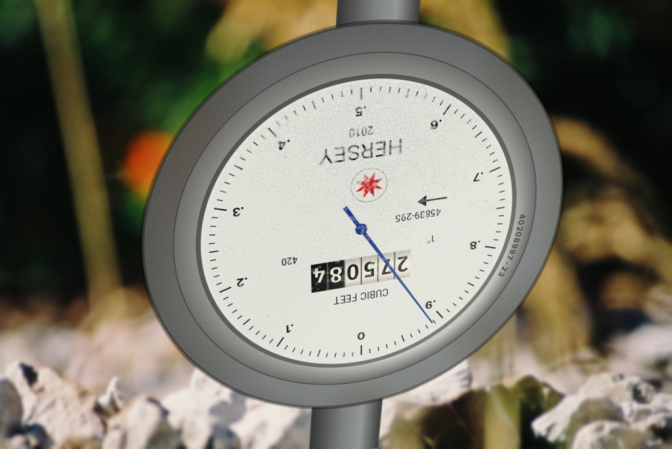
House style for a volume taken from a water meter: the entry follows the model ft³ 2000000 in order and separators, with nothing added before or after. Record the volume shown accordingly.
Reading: ft³ 275083.91
